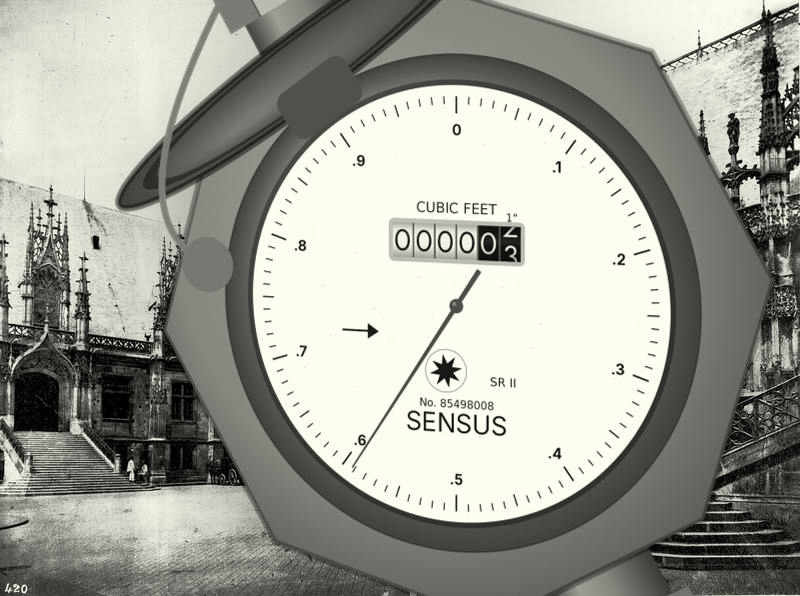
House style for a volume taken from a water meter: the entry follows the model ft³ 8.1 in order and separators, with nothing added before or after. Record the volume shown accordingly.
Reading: ft³ 2.59
